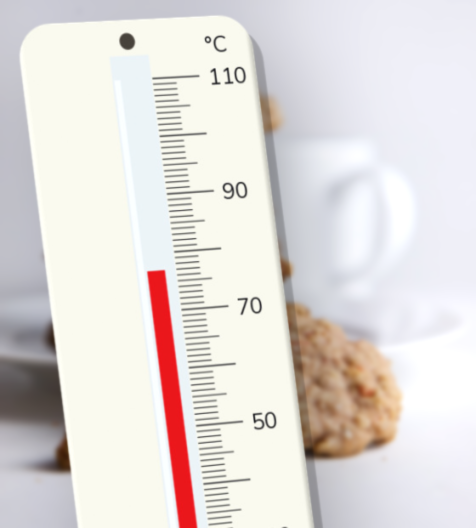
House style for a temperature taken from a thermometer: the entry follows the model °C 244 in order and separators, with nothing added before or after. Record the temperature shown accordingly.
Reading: °C 77
